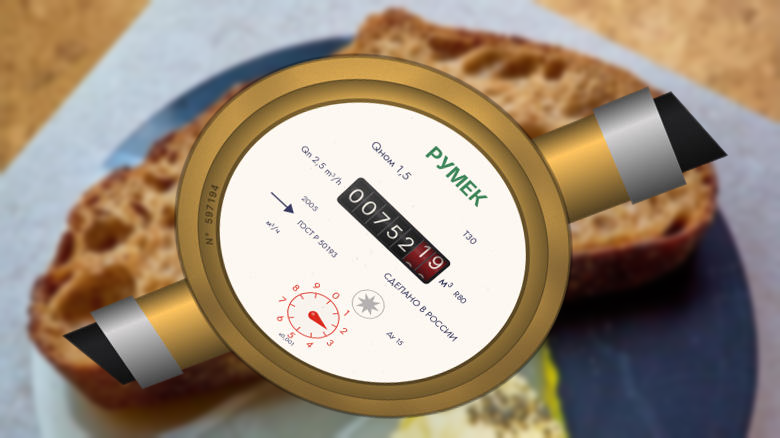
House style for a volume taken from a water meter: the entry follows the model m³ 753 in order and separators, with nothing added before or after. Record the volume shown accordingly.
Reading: m³ 752.192
